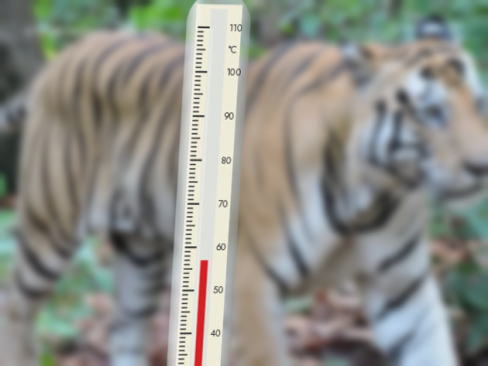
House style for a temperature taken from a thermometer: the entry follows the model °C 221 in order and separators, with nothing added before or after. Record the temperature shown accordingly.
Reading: °C 57
